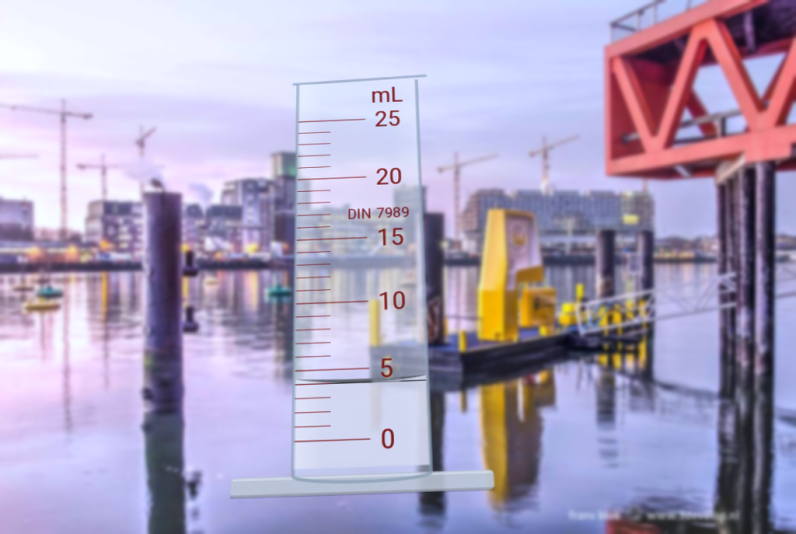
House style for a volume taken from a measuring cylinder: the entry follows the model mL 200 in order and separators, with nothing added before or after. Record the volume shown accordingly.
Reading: mL 4
